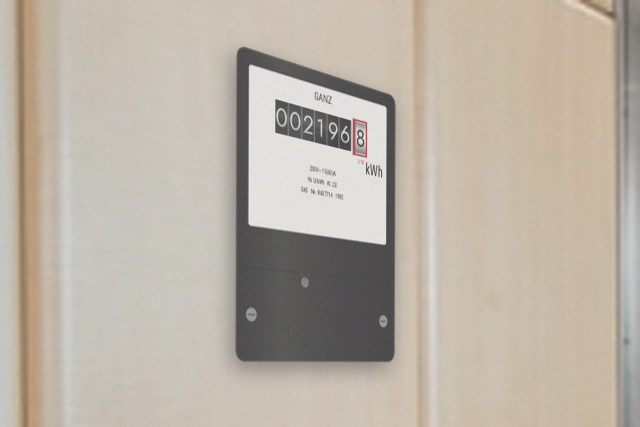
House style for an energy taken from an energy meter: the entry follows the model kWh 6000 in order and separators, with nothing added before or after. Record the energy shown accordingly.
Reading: kWh 2196.8
